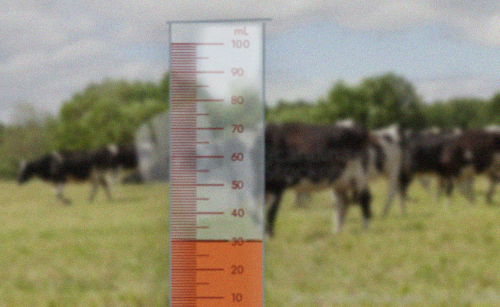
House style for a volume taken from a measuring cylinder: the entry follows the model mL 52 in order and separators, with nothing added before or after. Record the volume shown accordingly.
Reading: mL 30
